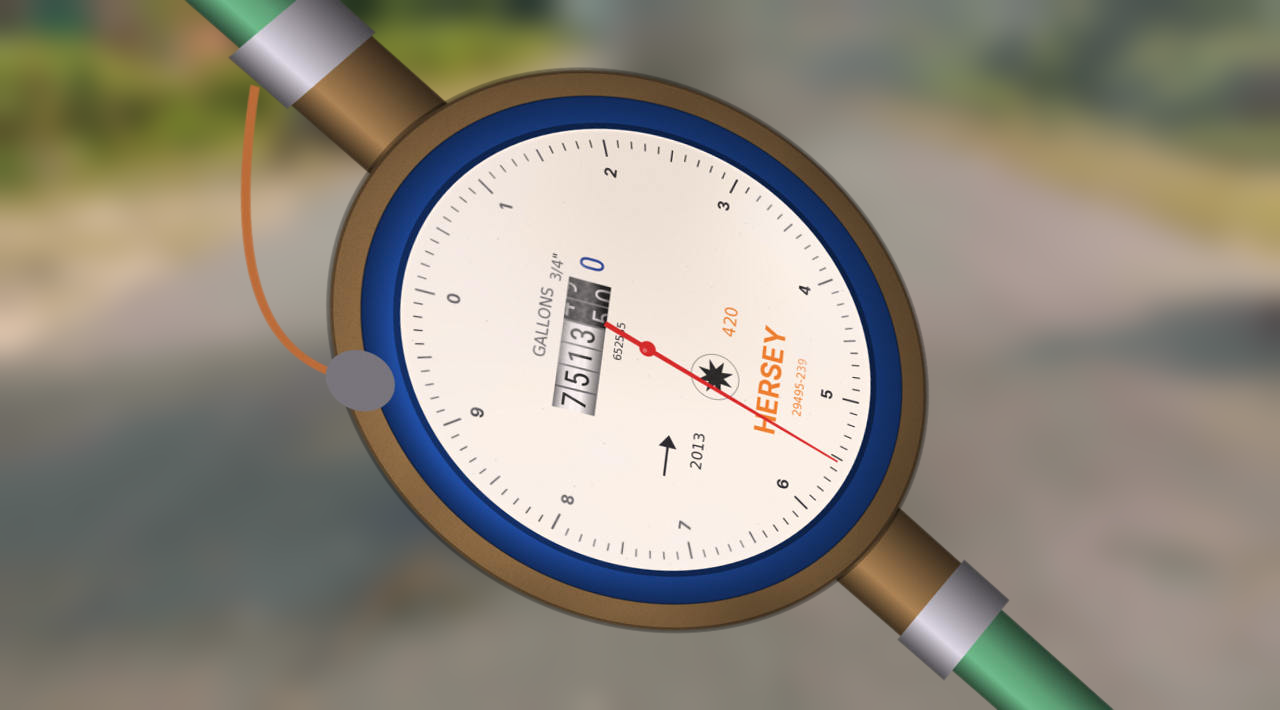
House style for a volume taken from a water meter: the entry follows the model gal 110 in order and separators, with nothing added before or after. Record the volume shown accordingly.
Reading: gal 7513495.5
